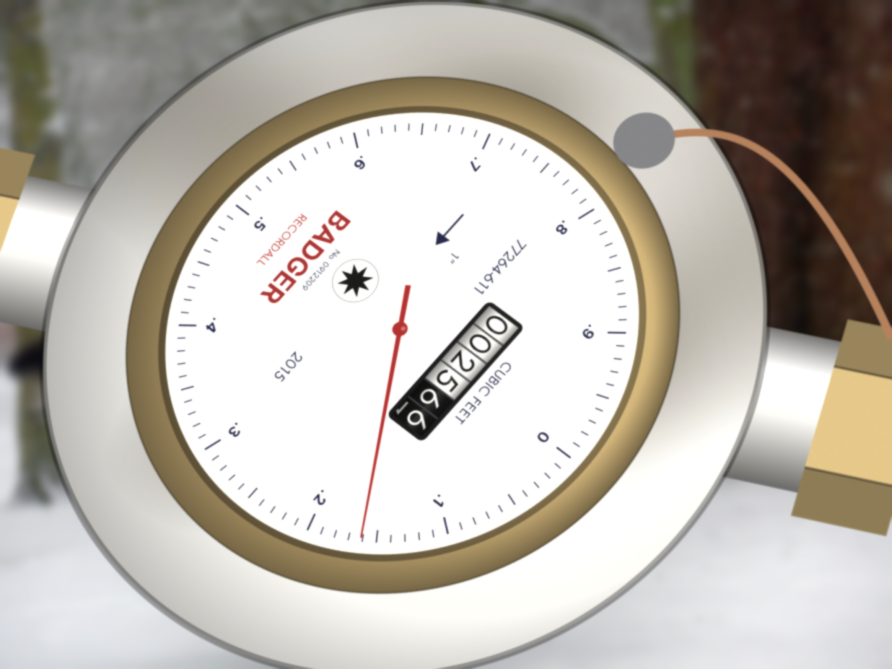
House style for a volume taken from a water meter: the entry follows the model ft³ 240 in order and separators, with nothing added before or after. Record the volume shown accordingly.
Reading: ft³ 2566.16
